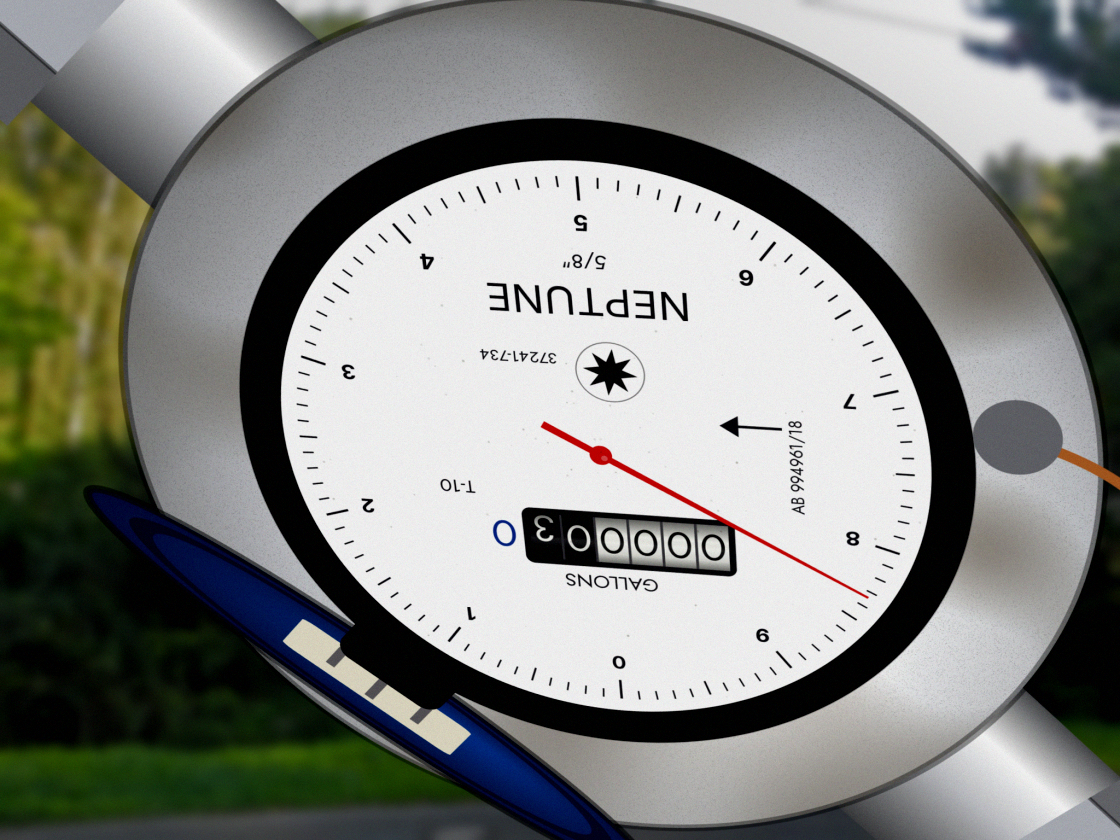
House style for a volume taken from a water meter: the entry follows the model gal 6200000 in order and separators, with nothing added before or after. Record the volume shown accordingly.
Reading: gal 28.3
